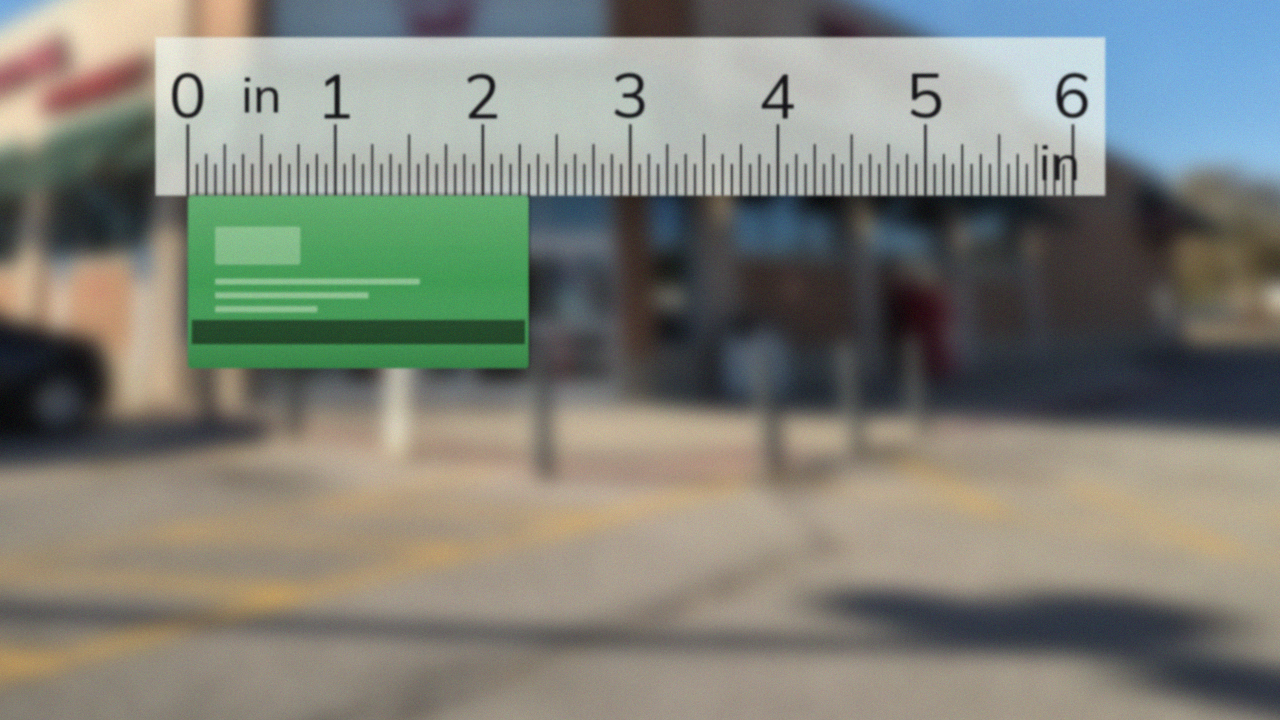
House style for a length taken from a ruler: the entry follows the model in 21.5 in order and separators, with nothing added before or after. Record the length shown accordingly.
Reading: in 2.3125
